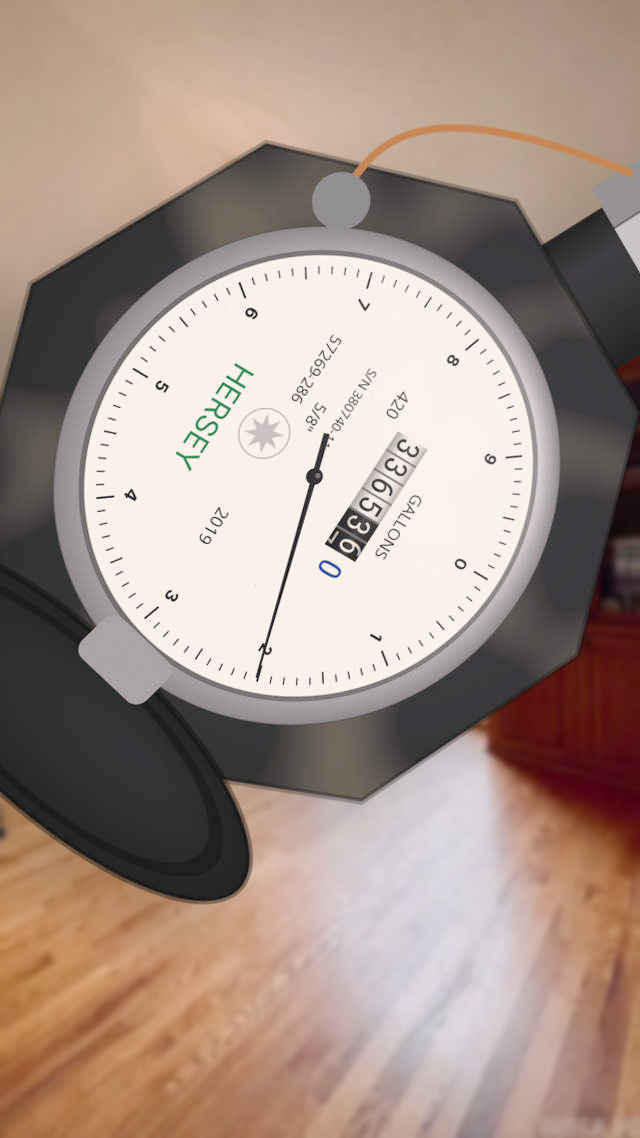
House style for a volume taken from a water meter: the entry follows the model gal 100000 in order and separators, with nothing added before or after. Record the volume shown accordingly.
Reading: gal 3365362.0
